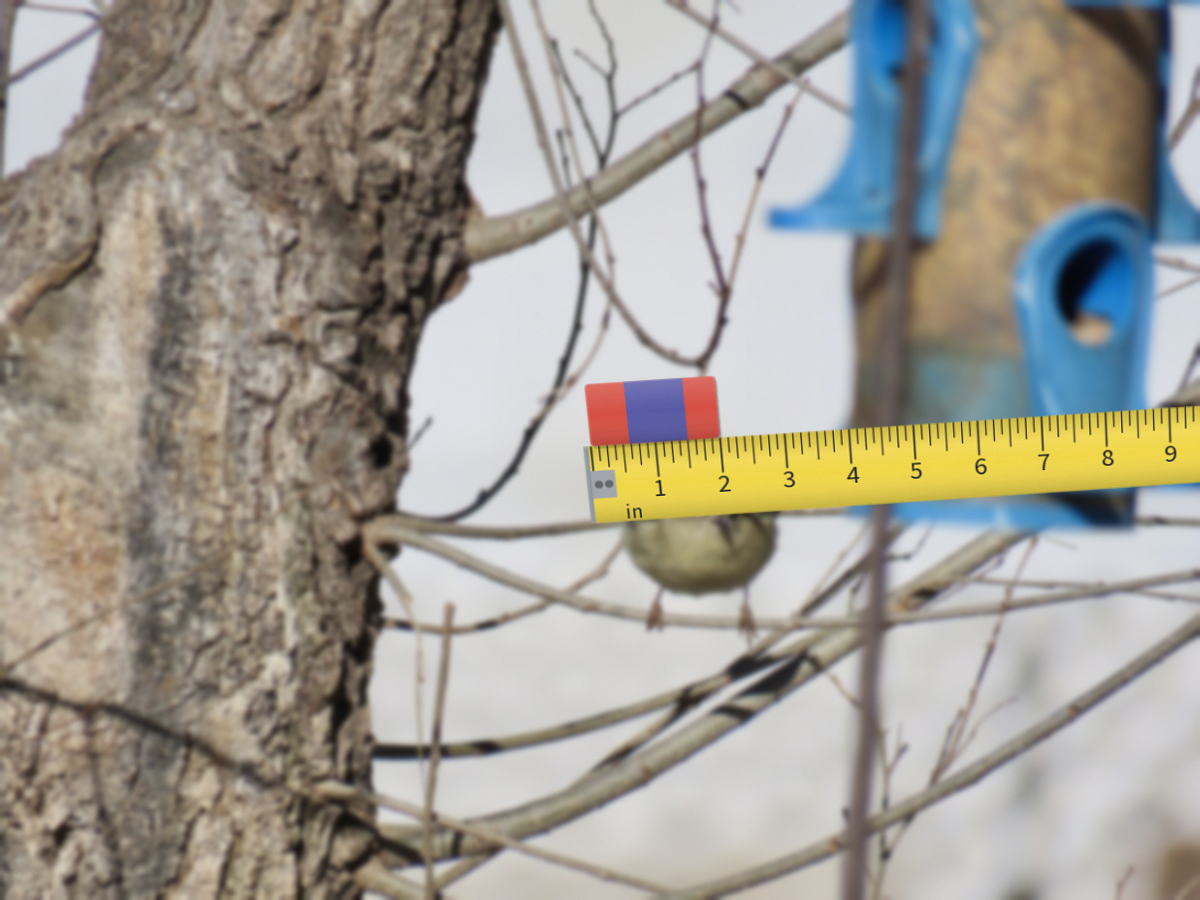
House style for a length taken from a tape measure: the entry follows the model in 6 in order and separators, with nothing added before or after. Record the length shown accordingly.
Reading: in 2
